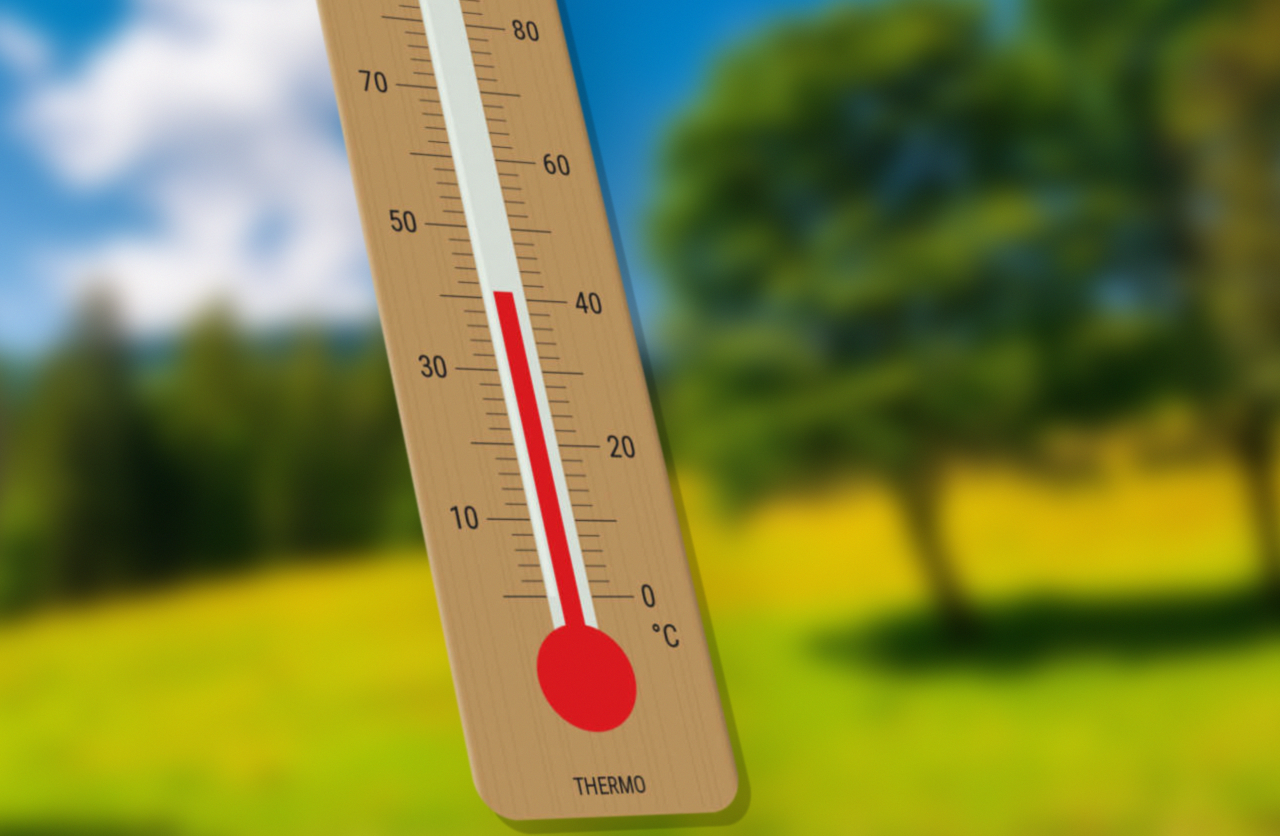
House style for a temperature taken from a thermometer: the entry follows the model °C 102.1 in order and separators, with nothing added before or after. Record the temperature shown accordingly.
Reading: °C 41
